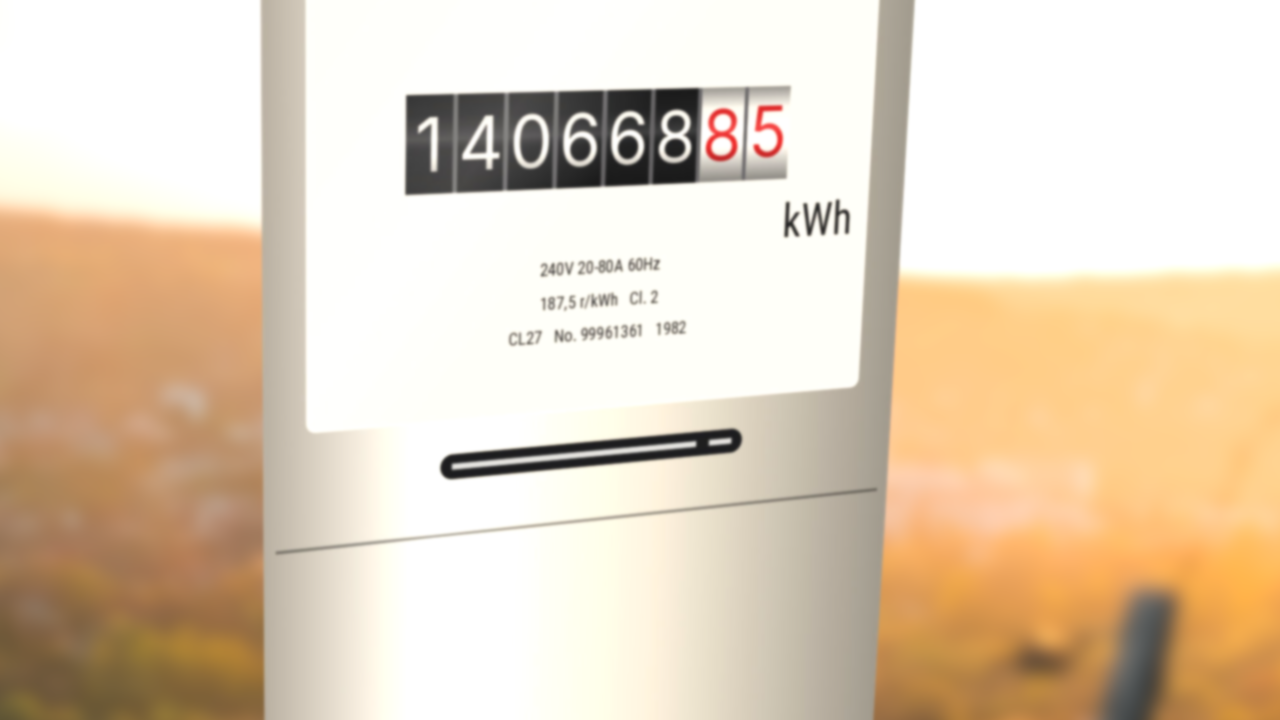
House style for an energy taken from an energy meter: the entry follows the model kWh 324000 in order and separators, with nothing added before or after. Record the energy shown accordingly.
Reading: kWh 140668.85
